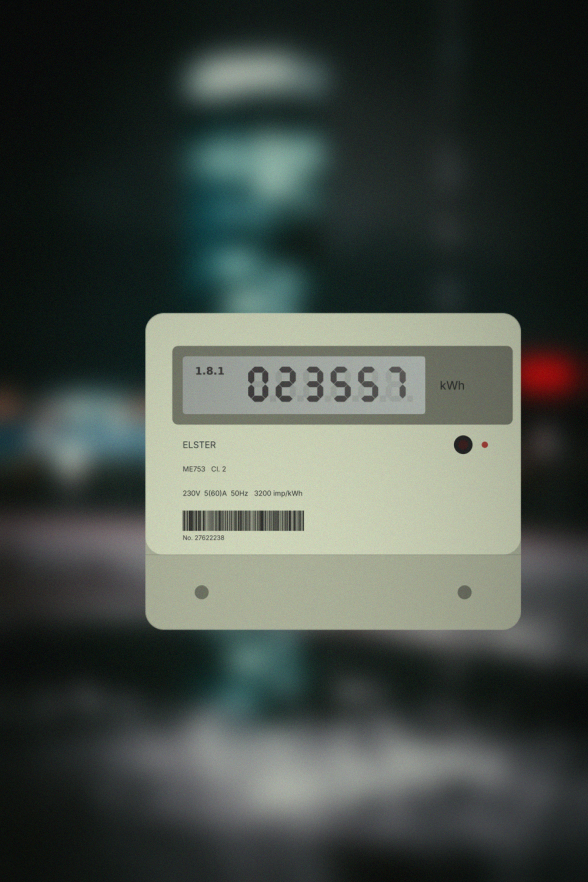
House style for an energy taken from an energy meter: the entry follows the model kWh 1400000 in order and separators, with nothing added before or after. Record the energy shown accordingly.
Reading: kWh 23557
